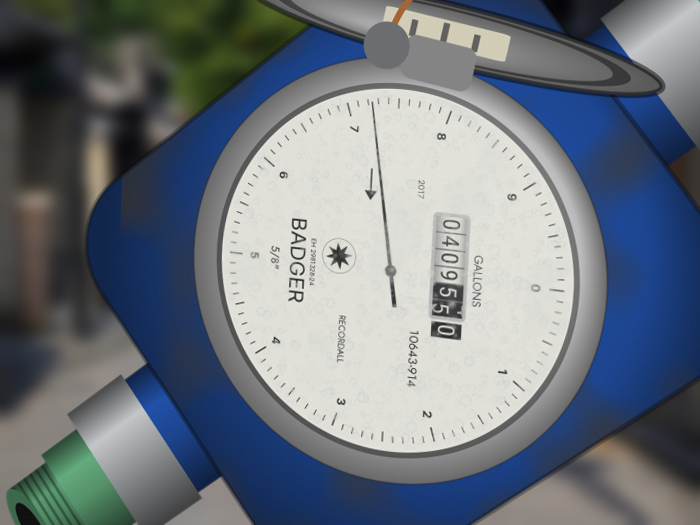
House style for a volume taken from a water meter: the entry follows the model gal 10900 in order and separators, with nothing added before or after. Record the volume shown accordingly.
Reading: gal 409547.2
